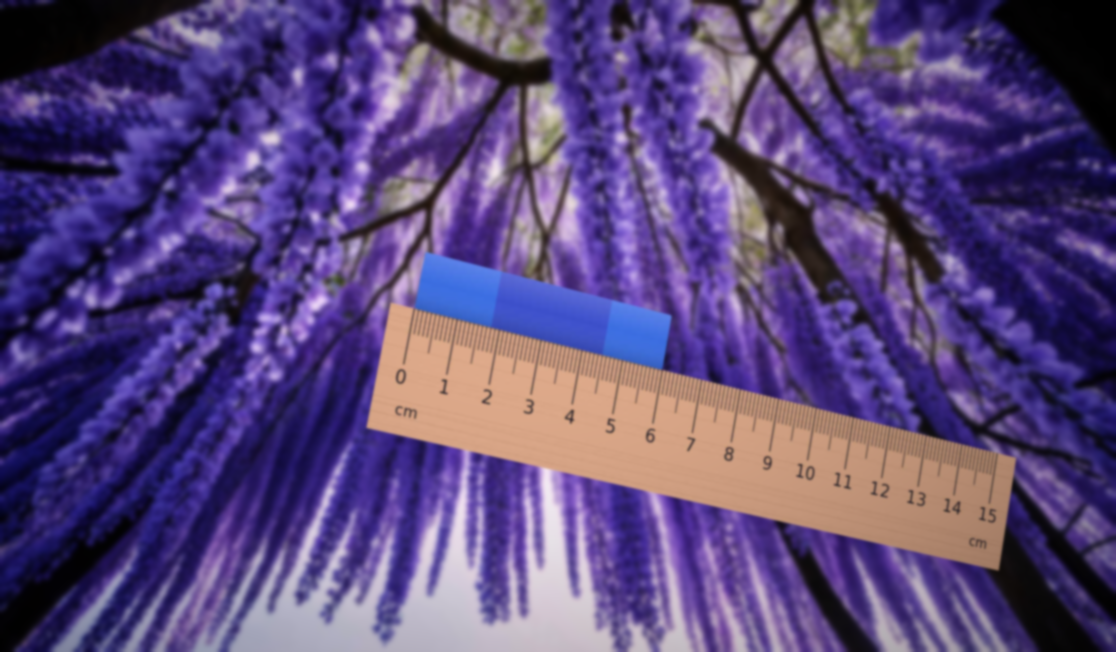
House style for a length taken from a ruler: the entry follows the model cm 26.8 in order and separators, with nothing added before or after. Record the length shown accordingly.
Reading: cm 6
